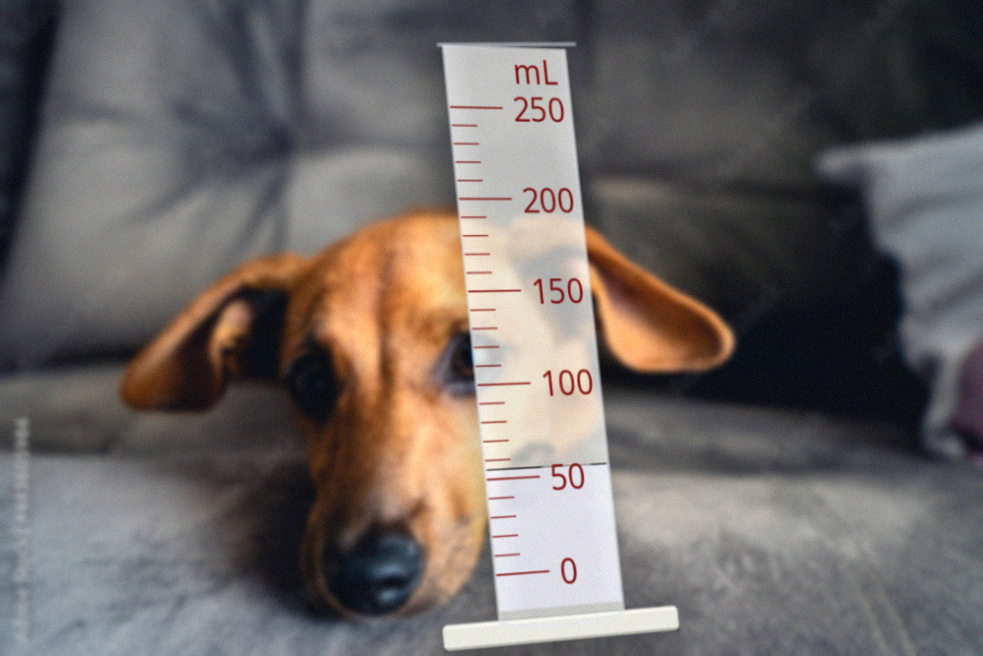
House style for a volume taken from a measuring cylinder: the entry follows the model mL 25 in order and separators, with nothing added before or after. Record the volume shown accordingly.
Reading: mL 55
